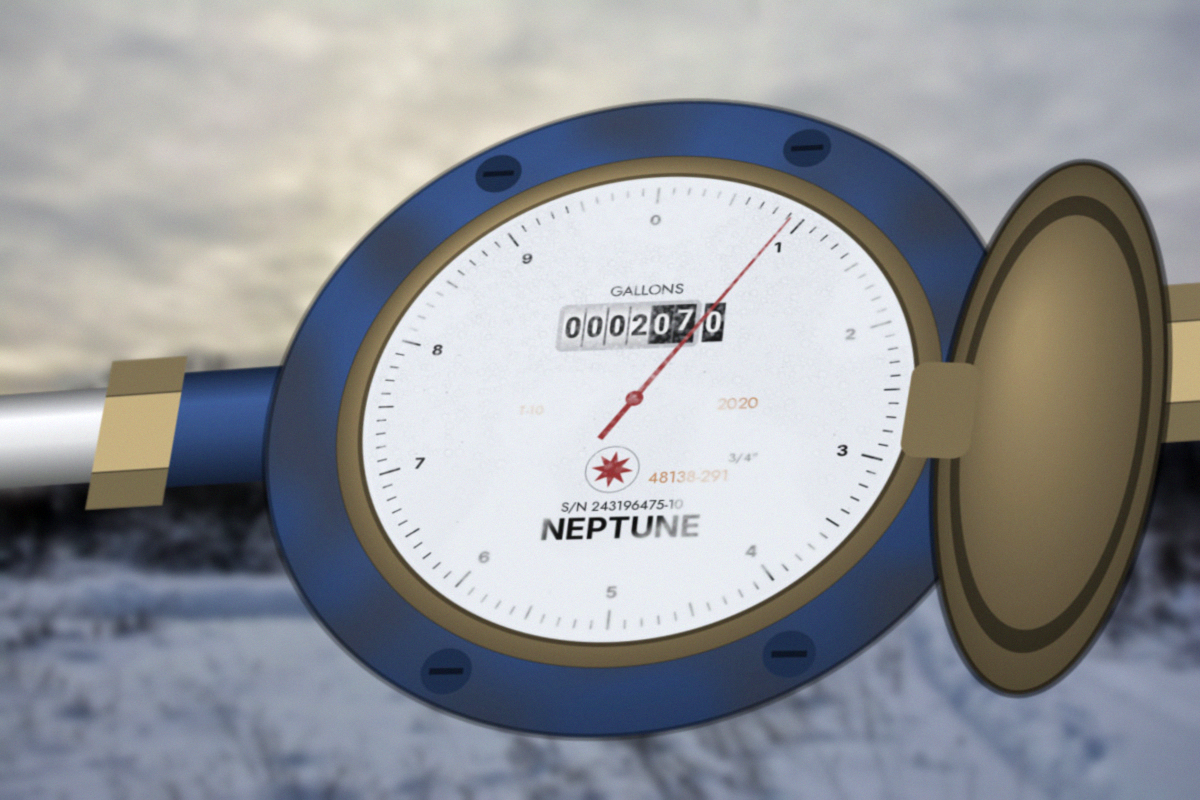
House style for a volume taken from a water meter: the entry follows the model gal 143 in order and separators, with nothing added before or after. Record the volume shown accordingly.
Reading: gal 2070.9
